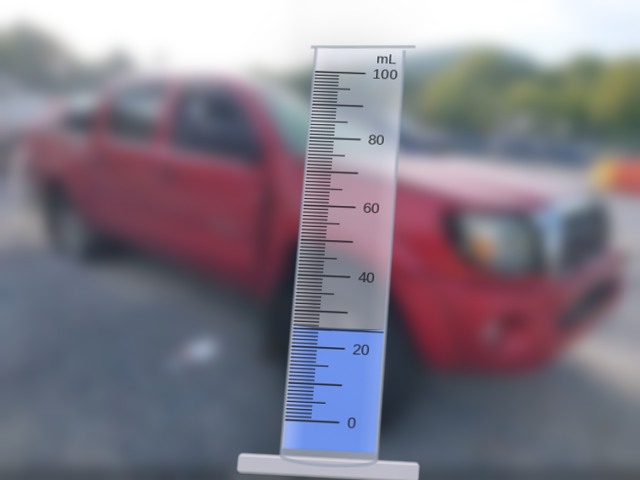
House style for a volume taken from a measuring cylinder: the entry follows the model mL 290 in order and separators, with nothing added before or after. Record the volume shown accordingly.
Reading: mL 25
